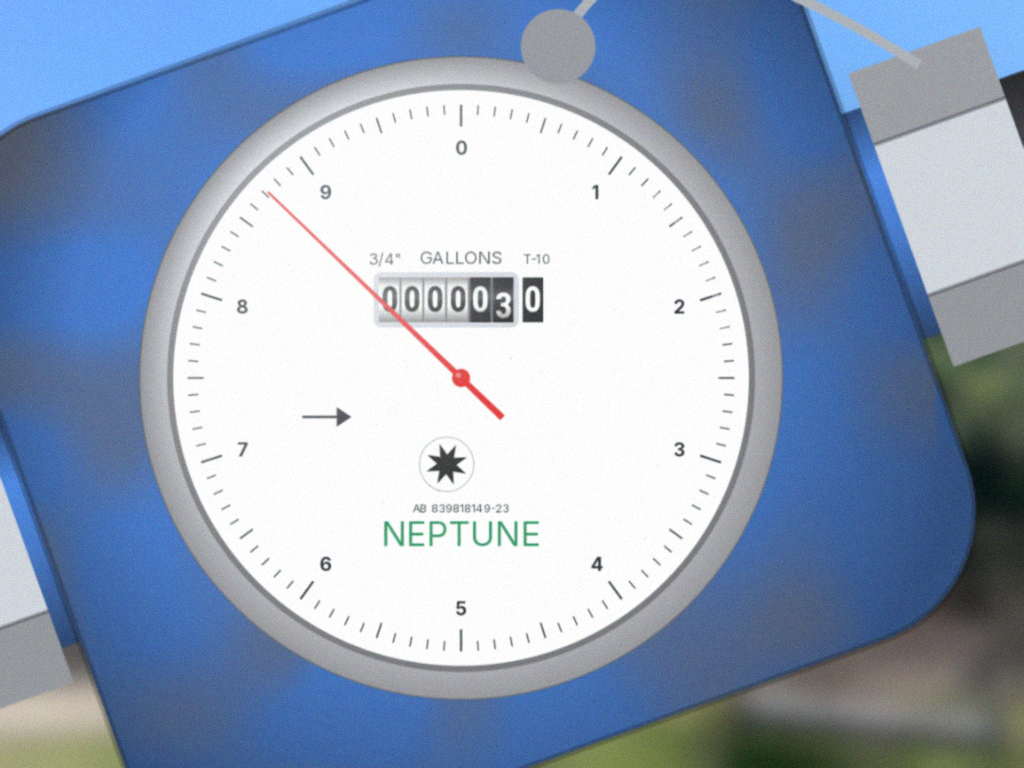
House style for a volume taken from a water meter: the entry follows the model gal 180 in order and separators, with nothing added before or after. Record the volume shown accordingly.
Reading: gal 28.7
